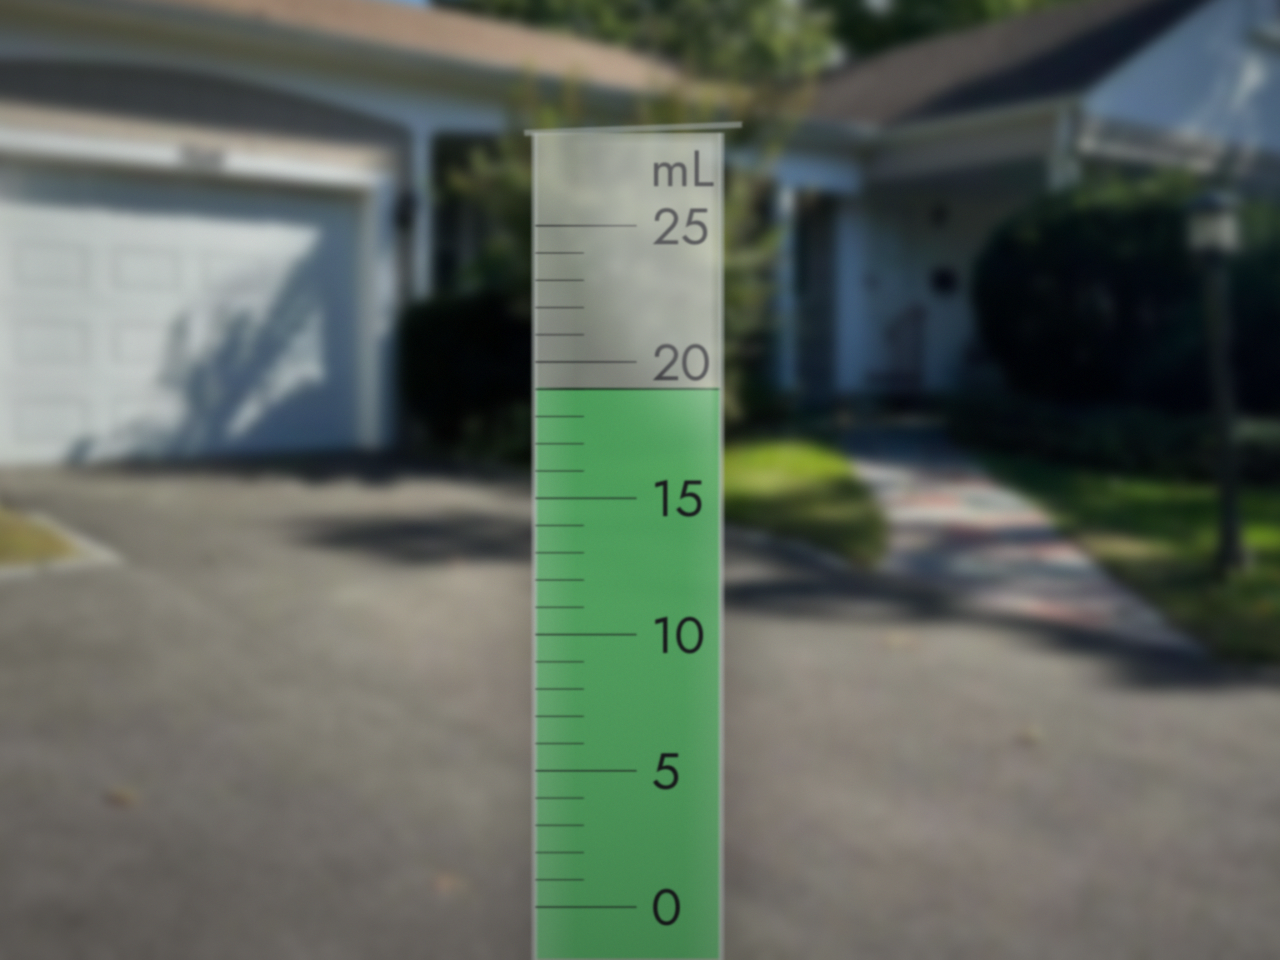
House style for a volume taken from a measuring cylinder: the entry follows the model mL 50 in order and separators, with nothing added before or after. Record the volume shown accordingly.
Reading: mL 19
